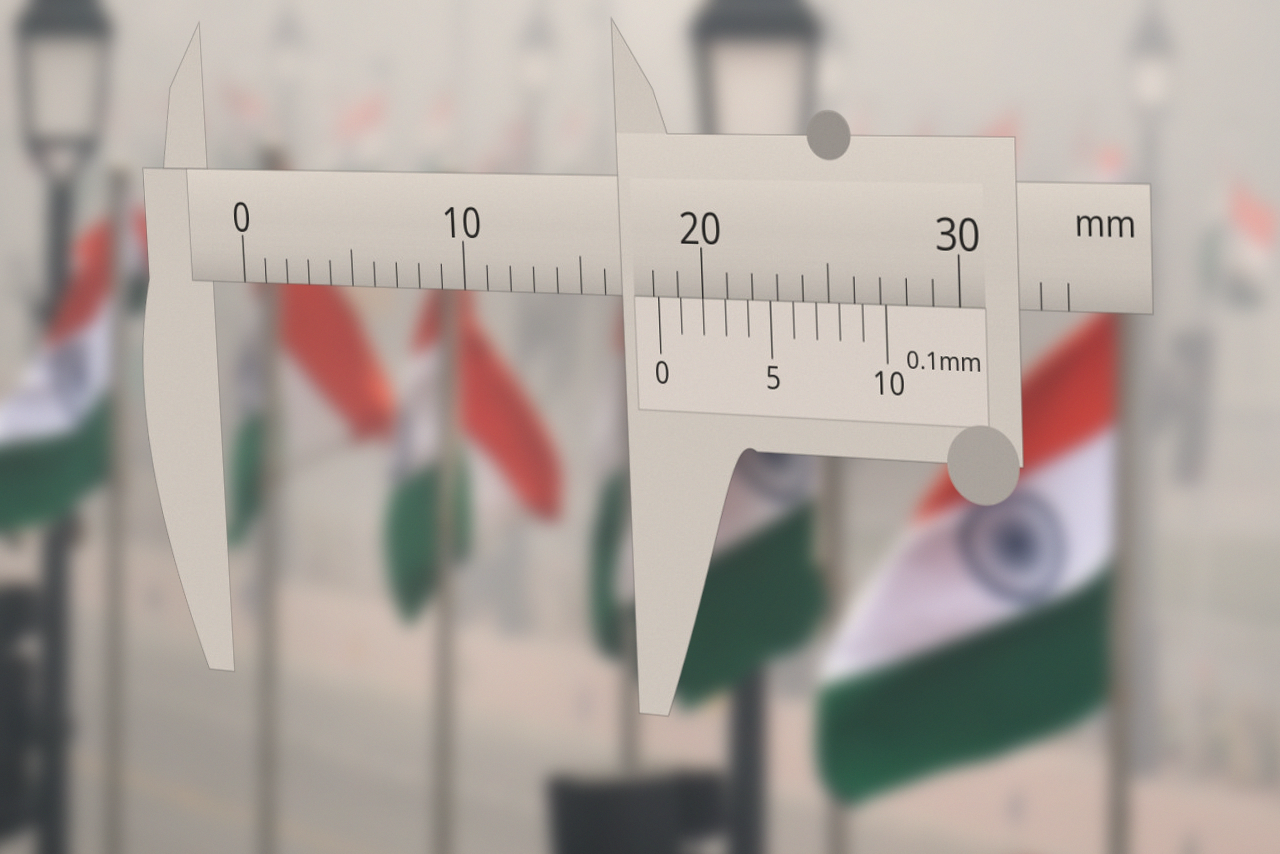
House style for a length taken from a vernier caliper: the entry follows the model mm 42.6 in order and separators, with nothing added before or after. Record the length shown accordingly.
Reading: mm 18.2
